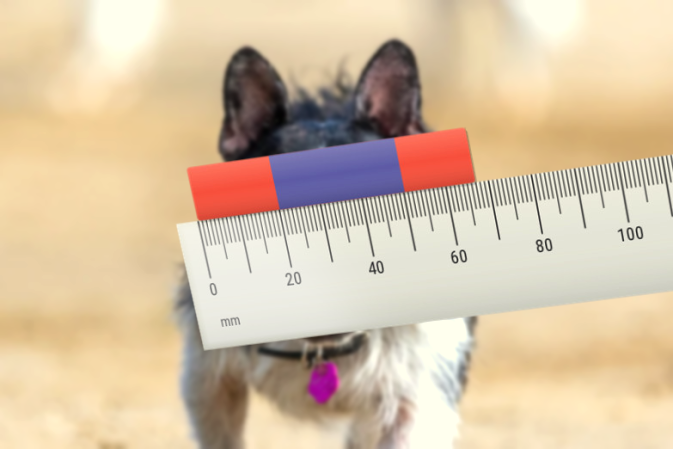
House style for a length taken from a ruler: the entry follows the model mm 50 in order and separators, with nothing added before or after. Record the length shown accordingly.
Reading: mm 67
